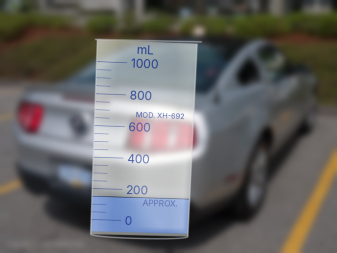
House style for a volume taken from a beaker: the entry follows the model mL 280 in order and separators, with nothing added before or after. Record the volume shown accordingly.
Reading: mL 150
